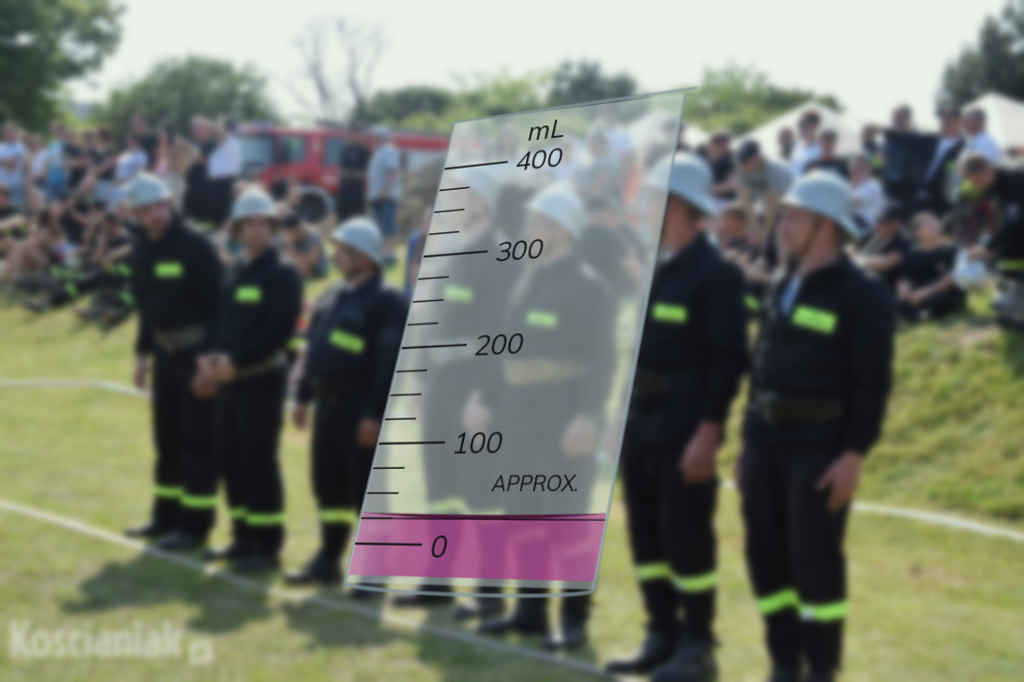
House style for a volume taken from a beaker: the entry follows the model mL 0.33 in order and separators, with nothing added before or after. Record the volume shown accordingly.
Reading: mL 25
